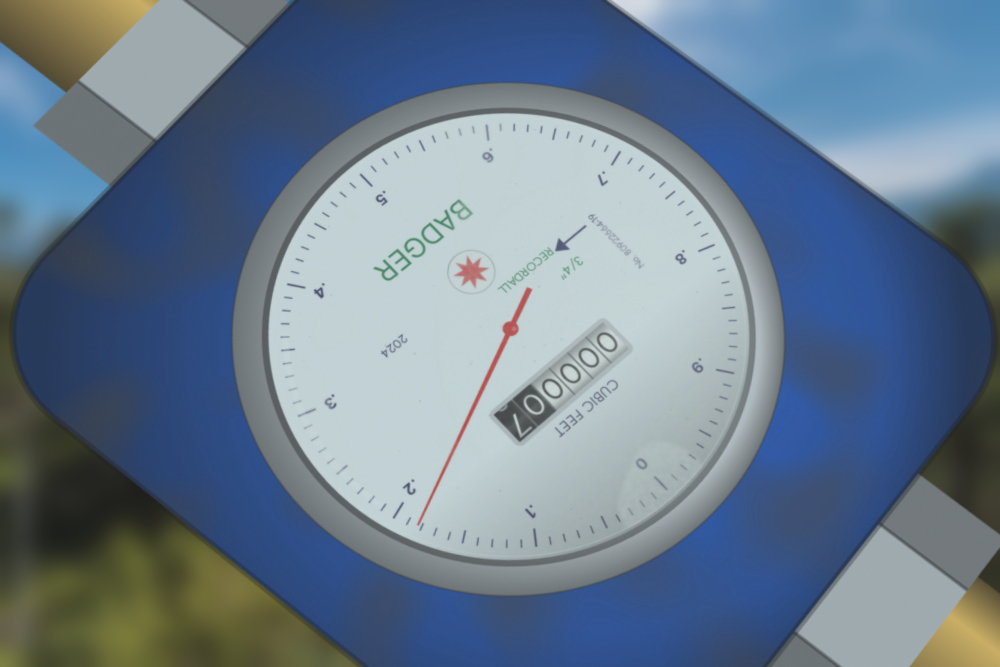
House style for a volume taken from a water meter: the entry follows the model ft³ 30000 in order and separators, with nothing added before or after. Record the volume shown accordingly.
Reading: ft³ 7.18
